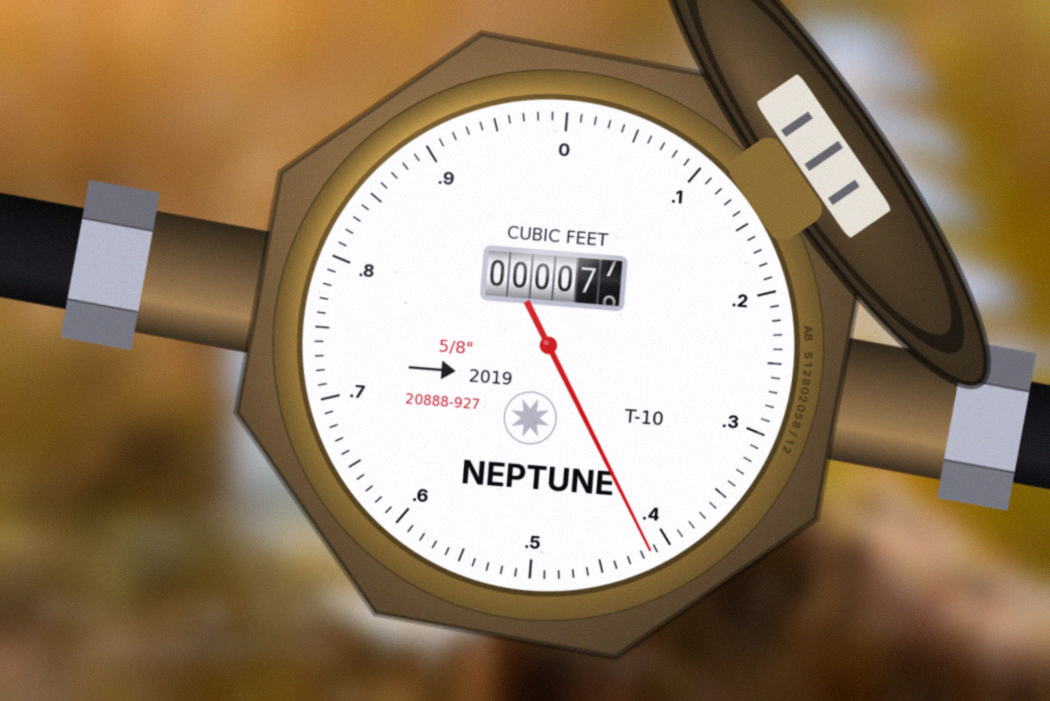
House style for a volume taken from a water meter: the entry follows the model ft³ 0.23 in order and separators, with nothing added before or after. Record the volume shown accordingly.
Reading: ft³ 77.41
